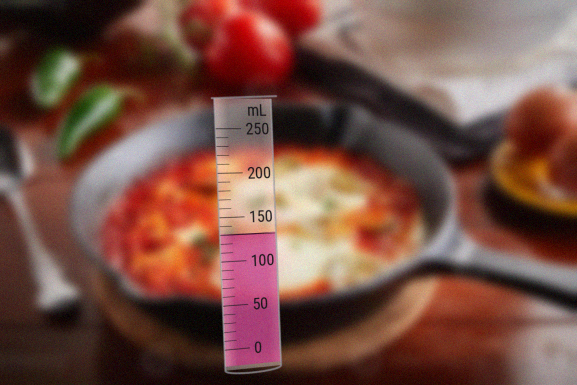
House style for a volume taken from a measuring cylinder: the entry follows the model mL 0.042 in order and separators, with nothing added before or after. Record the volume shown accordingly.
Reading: mL 130
